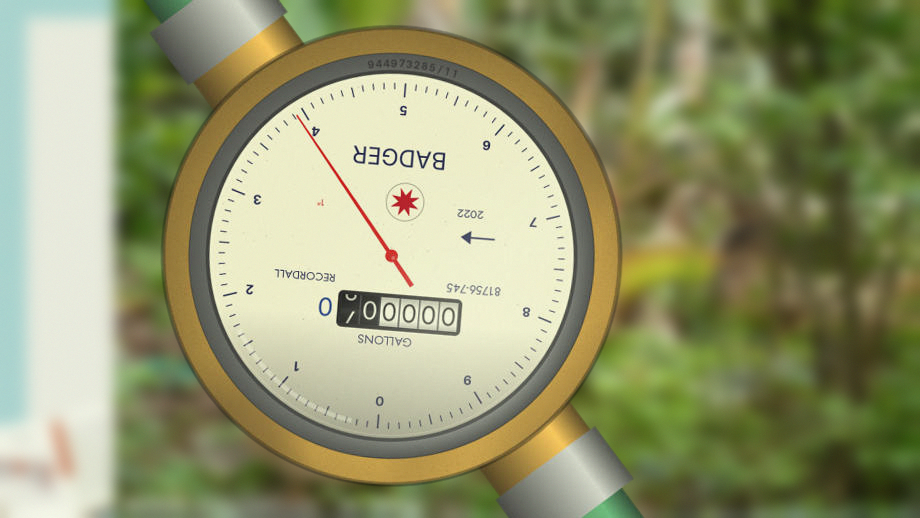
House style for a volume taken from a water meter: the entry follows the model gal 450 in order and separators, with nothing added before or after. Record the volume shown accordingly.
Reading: gal 73.9
